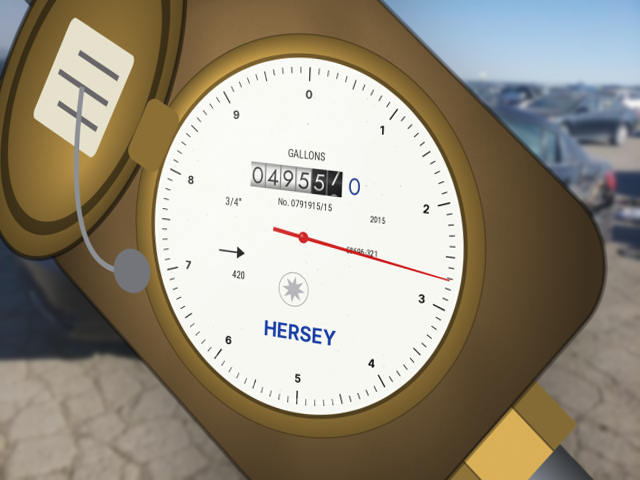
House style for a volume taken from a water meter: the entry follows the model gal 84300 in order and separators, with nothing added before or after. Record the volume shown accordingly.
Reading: gal 495572.7
